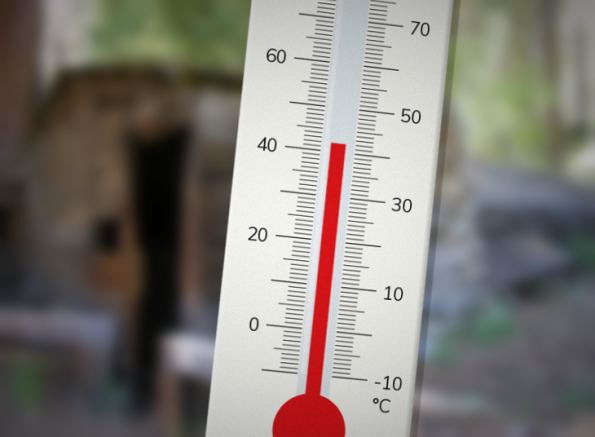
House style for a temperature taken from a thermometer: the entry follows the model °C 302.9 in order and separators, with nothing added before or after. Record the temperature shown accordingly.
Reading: °C 42
